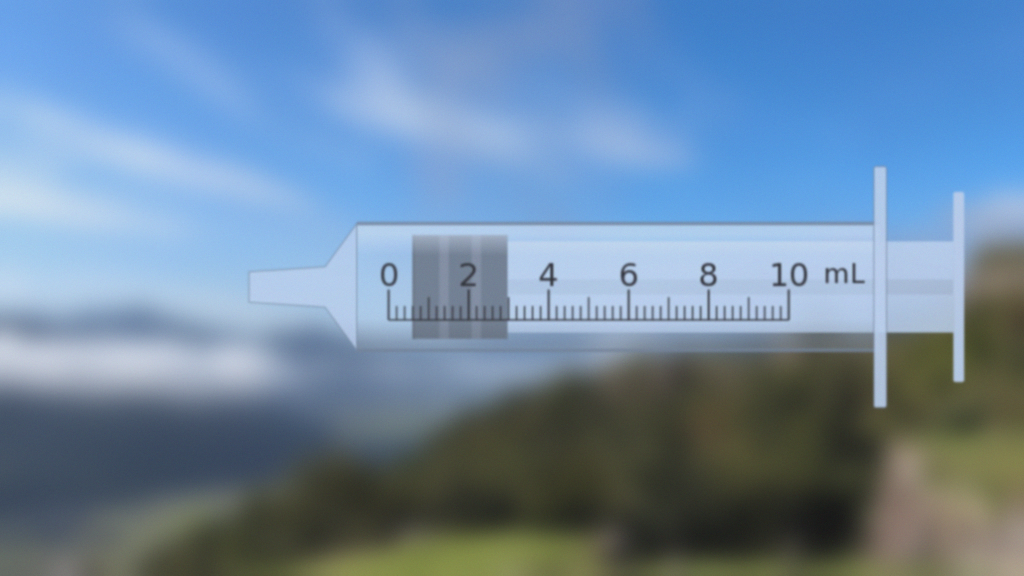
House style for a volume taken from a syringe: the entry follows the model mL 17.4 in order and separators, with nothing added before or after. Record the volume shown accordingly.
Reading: mL 0.6
